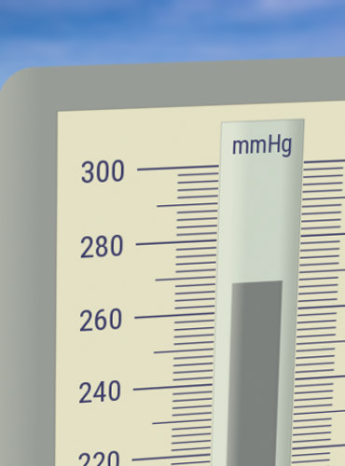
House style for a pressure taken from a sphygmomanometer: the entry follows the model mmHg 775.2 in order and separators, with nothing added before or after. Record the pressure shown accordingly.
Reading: mmHg 268
